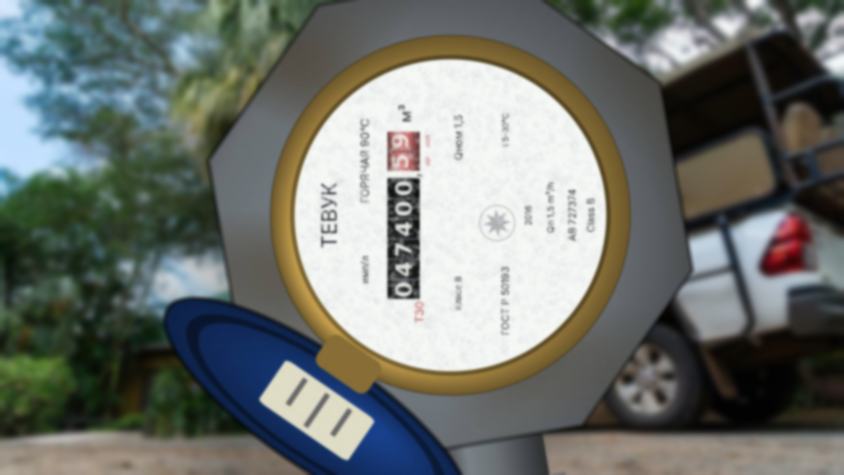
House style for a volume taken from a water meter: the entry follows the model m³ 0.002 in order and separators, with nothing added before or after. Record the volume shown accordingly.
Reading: m³ 47400.59
